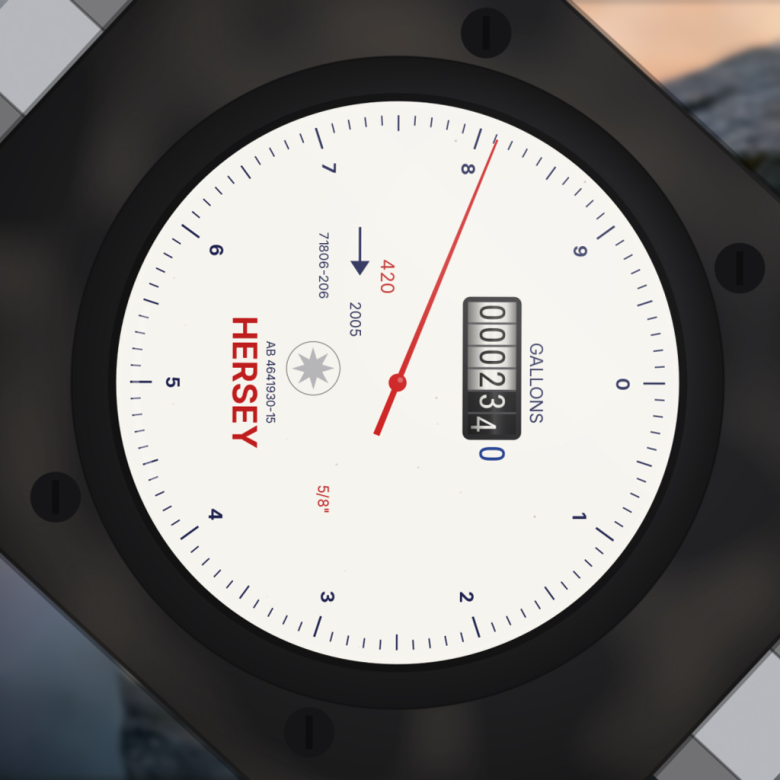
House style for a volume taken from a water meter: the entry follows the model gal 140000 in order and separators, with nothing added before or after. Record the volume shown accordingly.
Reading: gal 2338.1
